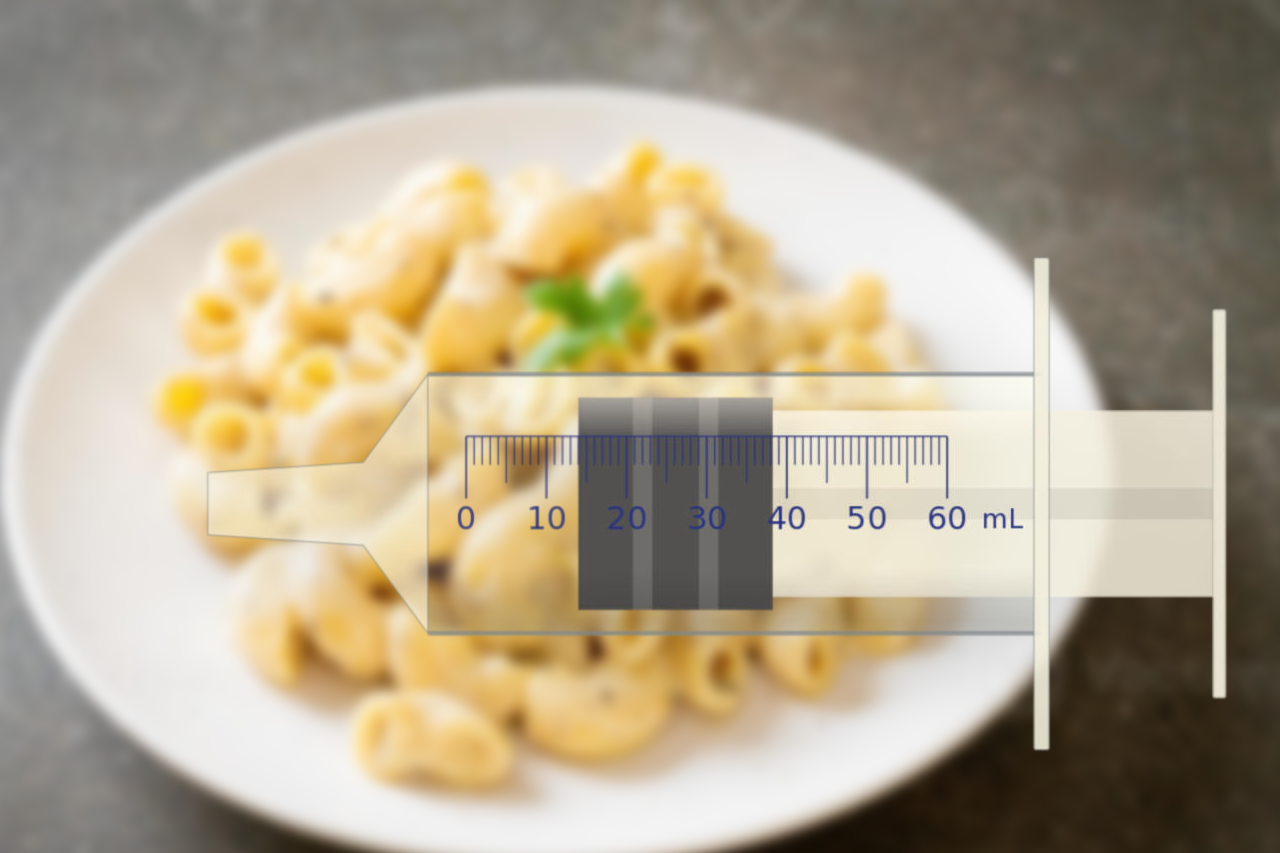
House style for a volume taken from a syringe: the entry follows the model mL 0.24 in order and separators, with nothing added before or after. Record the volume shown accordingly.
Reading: mL 14
